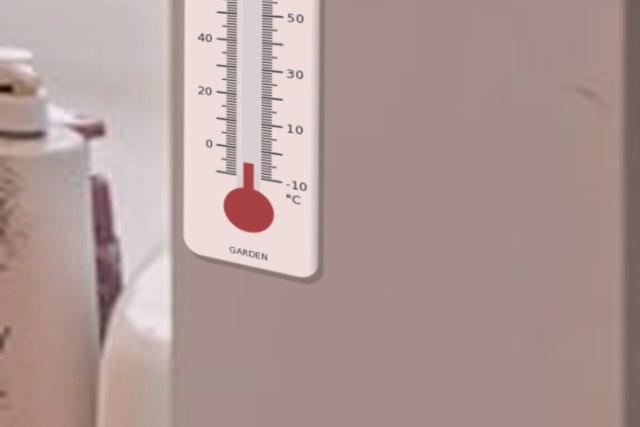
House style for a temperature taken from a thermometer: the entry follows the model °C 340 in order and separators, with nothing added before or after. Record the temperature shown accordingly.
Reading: °C -5
